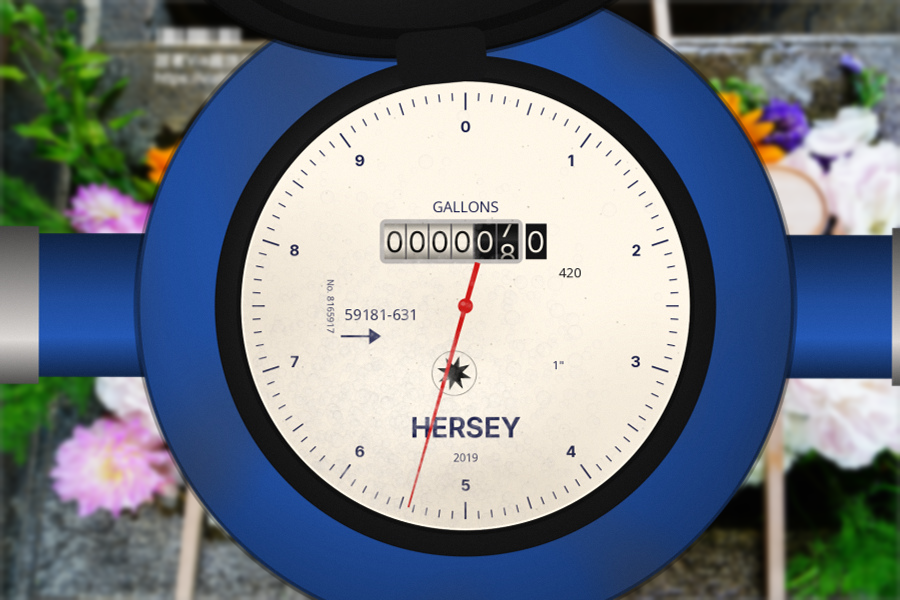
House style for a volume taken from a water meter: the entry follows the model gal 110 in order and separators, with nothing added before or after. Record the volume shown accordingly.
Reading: gal 75.4
